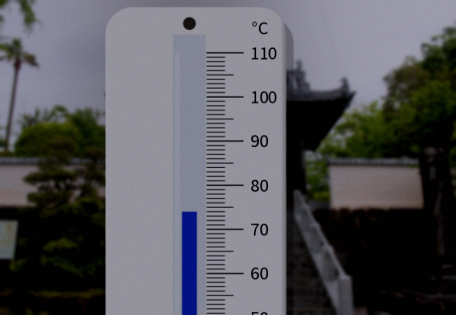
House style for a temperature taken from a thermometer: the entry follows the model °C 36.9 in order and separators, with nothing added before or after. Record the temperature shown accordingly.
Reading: °C 74
